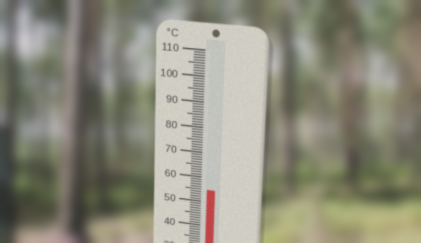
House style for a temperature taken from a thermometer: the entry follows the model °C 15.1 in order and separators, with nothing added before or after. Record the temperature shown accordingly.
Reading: °C 55
